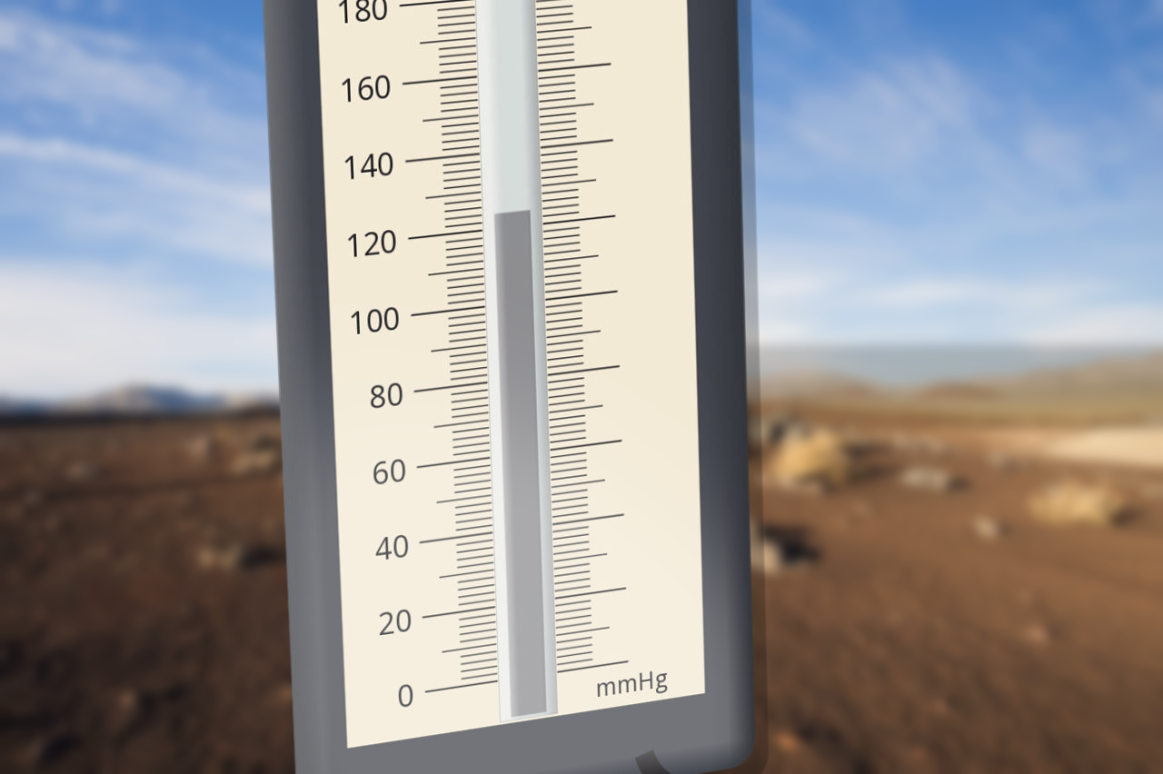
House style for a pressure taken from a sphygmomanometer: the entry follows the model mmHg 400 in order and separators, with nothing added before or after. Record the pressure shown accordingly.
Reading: mmHg 124
